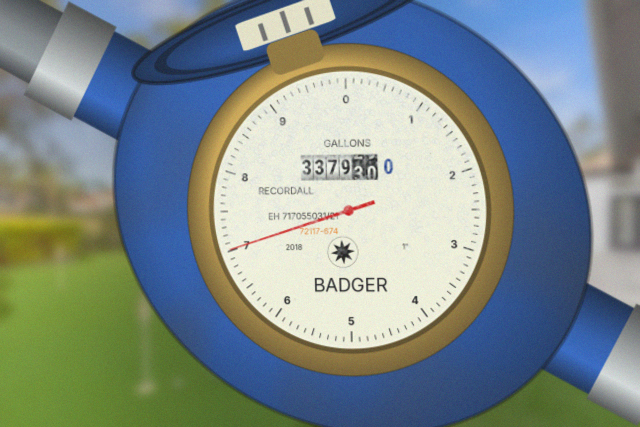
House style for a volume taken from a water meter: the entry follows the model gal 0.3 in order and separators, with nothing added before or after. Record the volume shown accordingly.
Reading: gal 3379297.0
